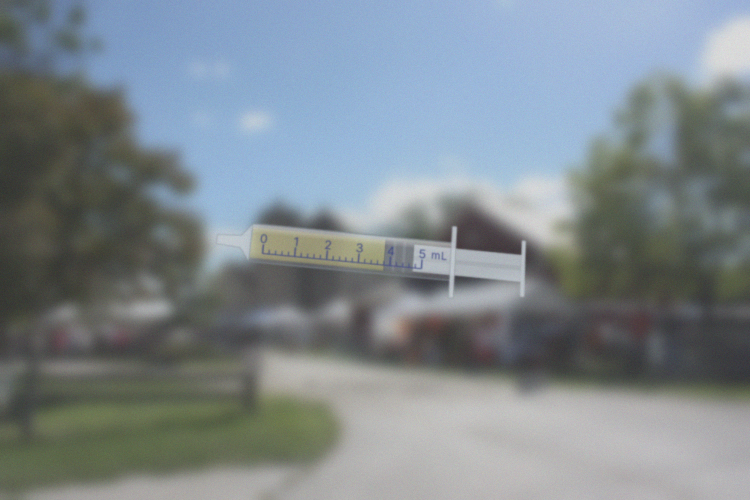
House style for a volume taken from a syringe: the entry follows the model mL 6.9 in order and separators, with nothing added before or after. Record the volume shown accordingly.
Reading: mL 3.8
